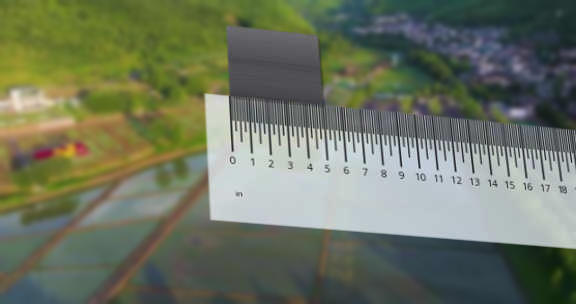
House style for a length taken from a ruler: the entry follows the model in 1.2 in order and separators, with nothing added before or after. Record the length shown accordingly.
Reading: in 5
